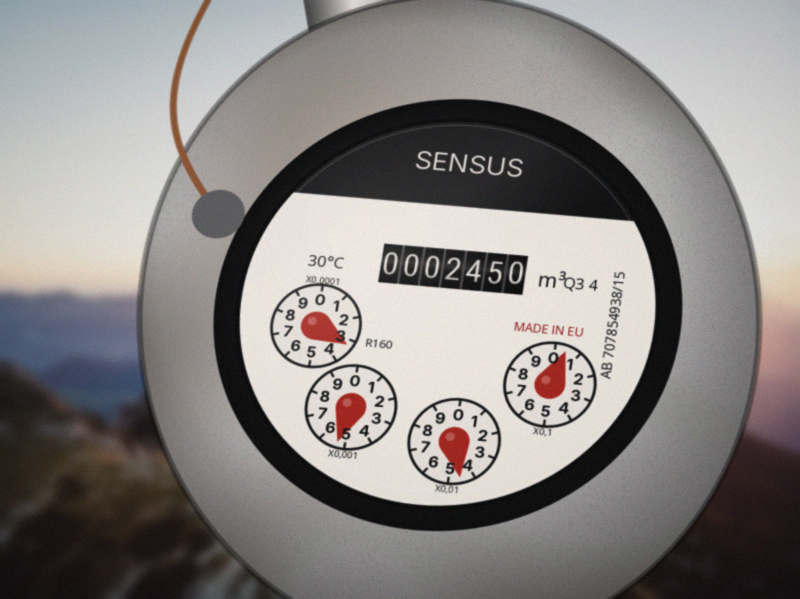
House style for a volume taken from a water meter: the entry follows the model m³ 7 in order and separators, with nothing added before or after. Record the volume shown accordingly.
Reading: m³ 2450.0453
